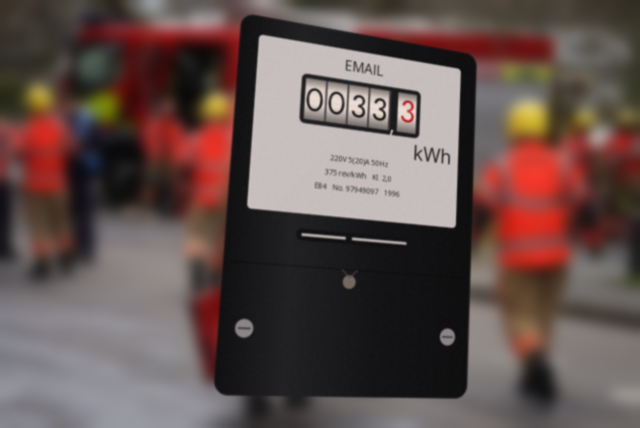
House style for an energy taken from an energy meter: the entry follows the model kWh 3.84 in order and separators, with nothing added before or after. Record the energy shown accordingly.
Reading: kWh 33.3
